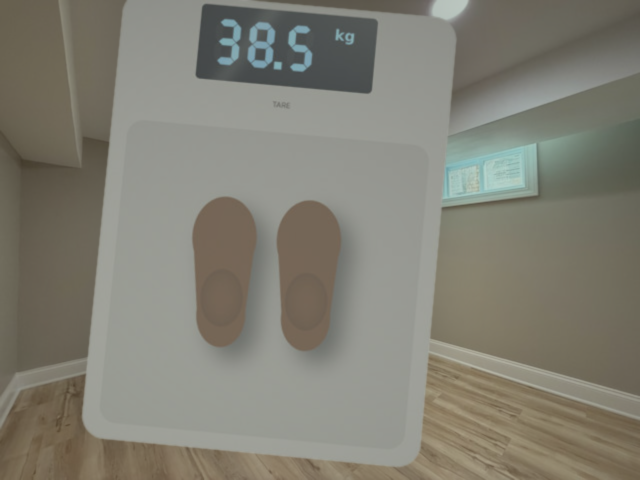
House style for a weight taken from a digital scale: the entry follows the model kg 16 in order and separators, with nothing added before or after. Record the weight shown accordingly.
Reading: kg 38.5
